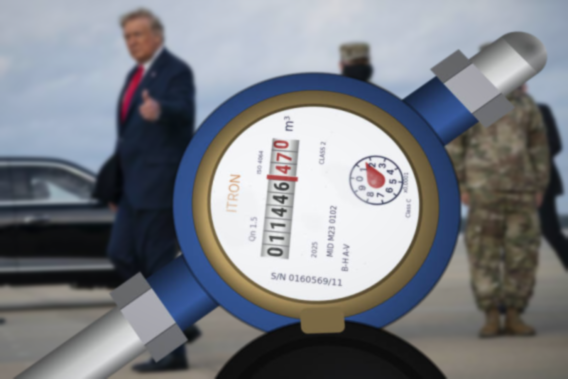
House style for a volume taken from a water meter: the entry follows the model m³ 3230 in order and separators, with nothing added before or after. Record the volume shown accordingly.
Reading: m³ 11446.4701
